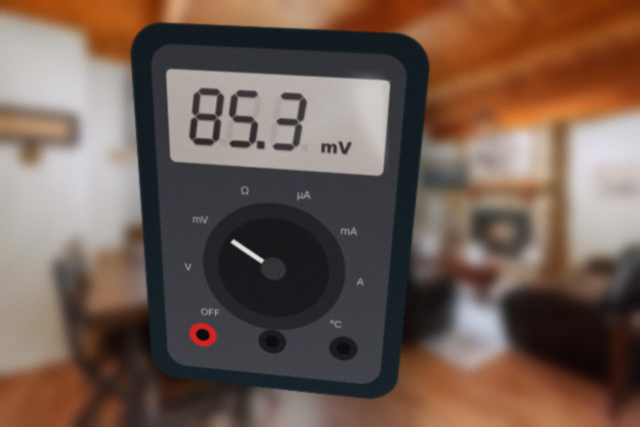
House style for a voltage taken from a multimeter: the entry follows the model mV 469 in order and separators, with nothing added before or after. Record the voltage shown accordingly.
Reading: mV 85.3
